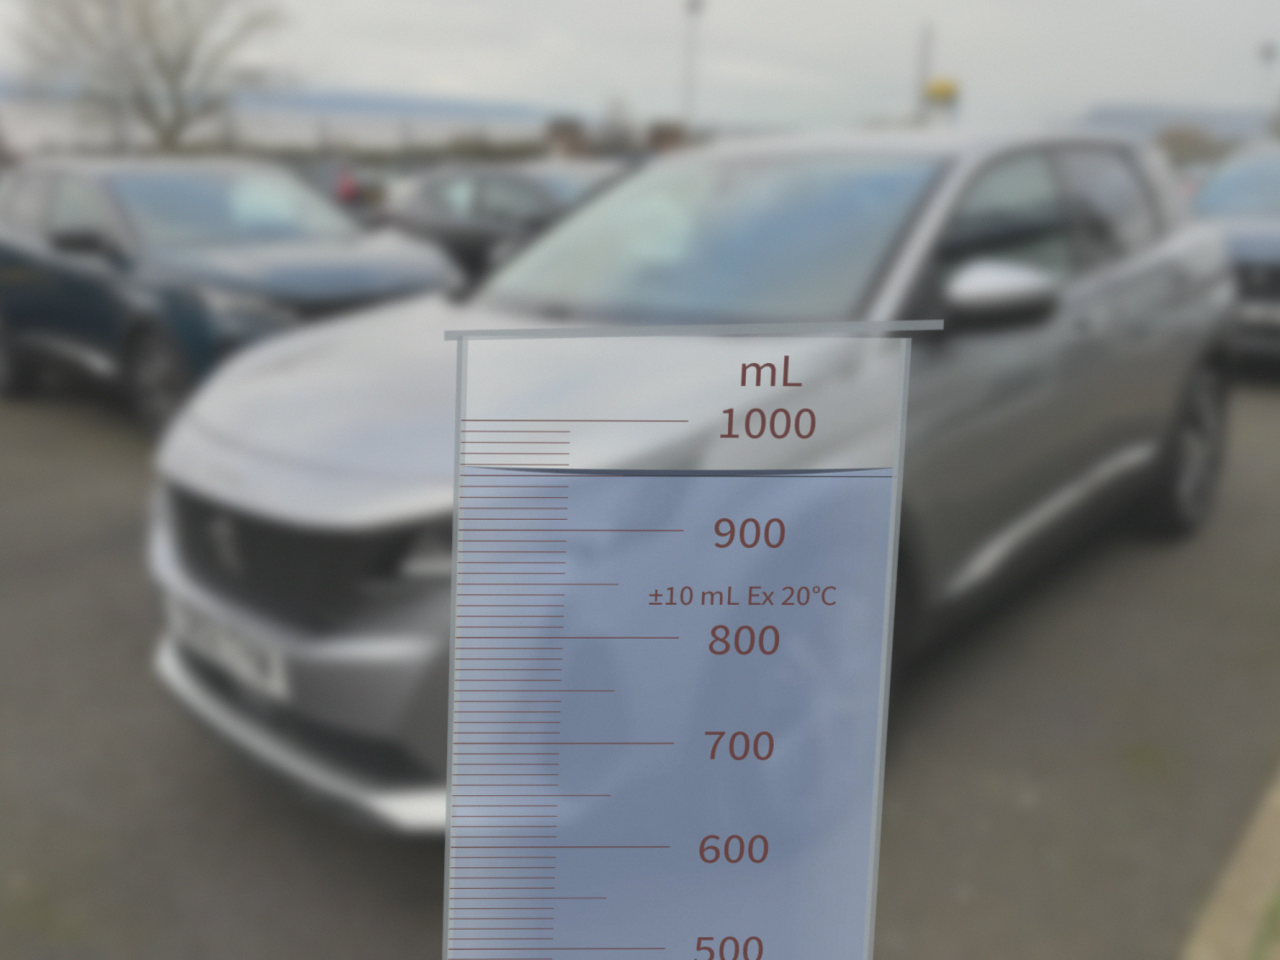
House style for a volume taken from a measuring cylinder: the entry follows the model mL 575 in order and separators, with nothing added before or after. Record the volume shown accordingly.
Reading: mL 950
